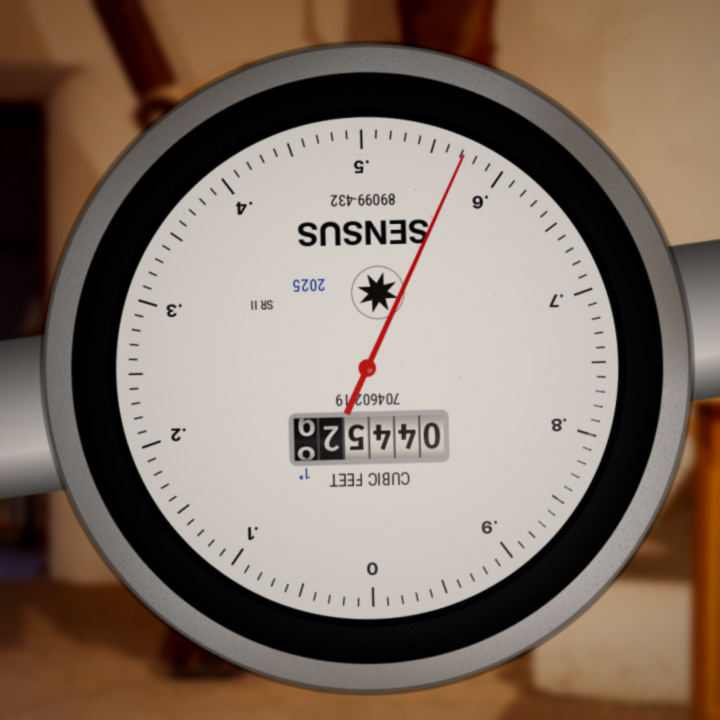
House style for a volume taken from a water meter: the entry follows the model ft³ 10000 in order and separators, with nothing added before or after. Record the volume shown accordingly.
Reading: ft³ 44528.57
